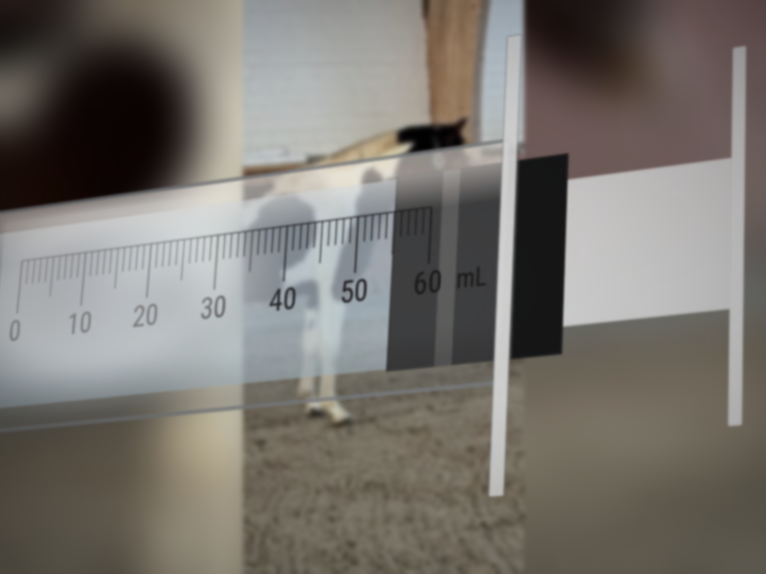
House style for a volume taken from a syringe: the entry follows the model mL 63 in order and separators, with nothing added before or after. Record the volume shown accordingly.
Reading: mL 55
